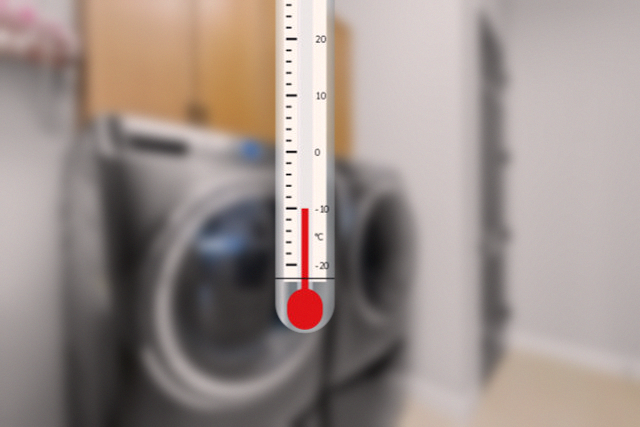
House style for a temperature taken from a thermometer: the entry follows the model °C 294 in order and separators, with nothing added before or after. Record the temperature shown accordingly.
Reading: °C -10
